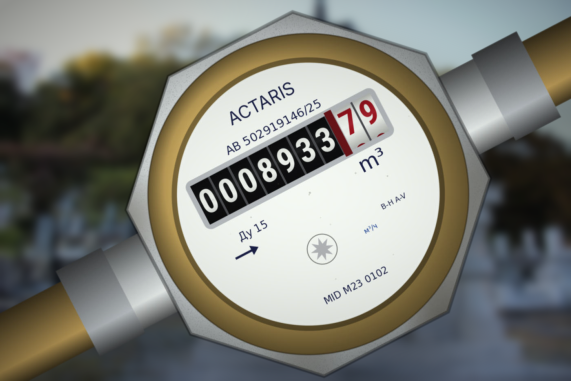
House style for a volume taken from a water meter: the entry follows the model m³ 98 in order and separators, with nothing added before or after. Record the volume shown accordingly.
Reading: m³ 8933.79
